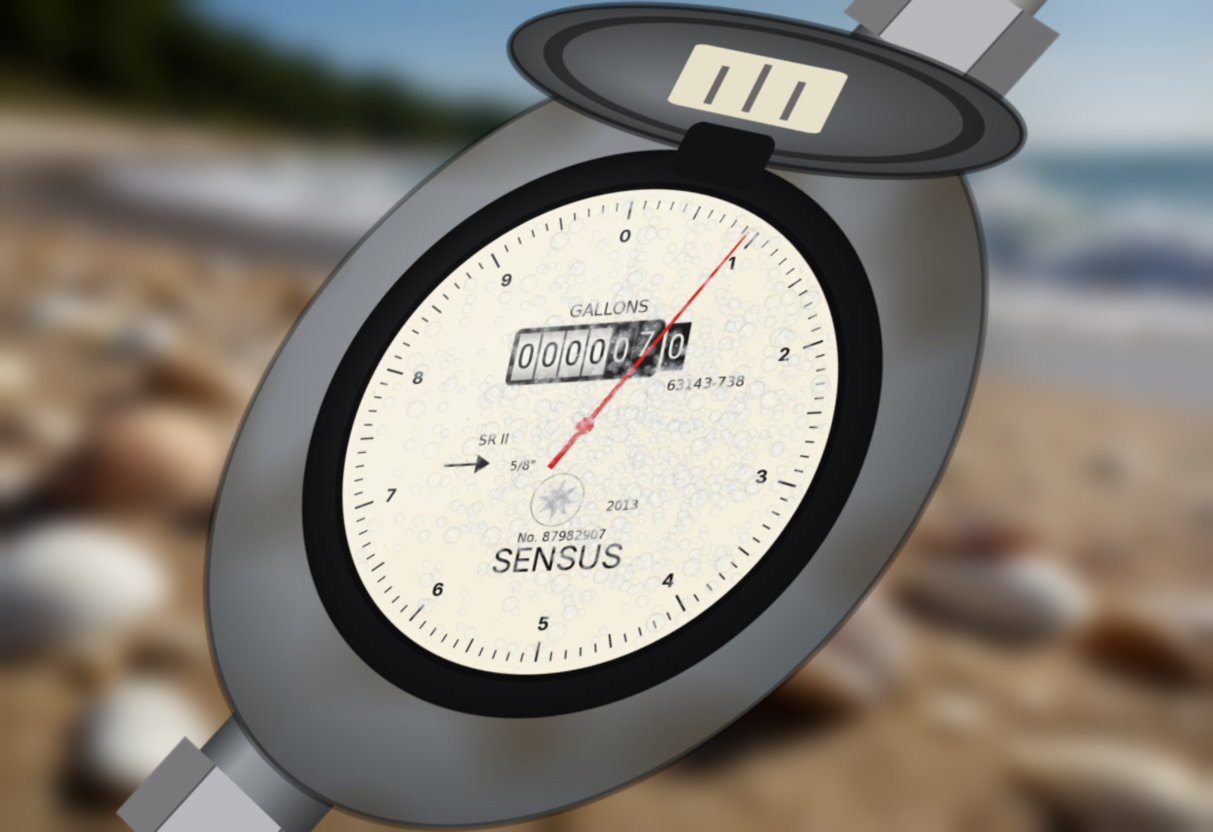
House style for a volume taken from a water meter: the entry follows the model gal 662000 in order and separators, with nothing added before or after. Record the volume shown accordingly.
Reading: gal 70.9
